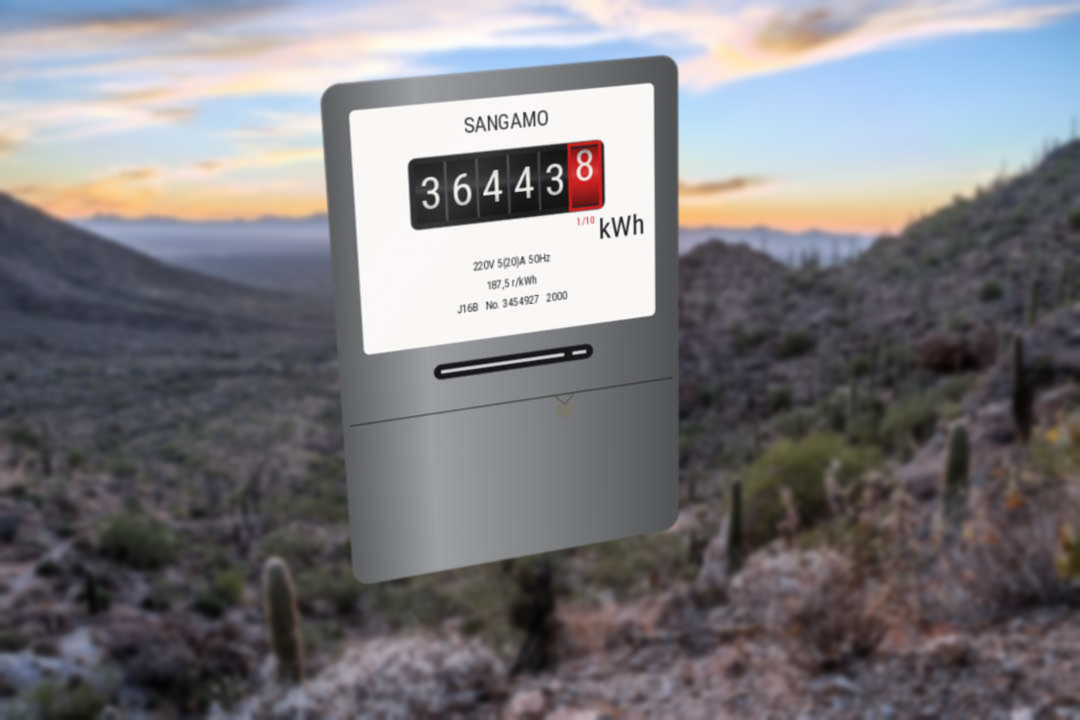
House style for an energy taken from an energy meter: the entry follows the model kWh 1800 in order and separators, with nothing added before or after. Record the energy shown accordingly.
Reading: kWh 36443.8
